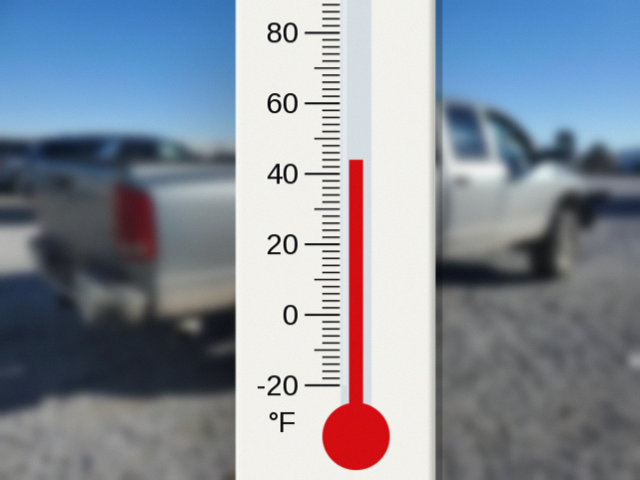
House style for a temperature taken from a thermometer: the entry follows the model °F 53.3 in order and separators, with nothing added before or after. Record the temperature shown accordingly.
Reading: °F 44
